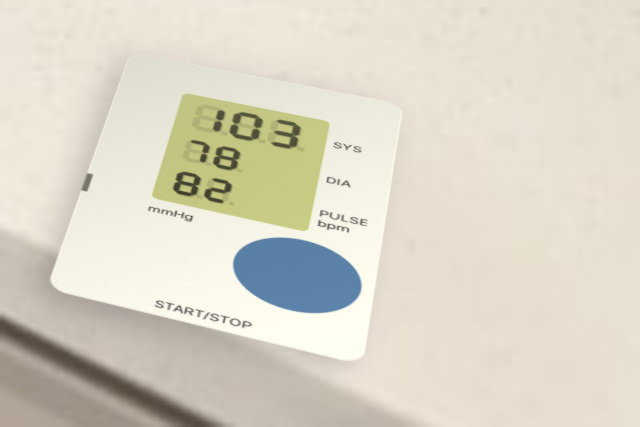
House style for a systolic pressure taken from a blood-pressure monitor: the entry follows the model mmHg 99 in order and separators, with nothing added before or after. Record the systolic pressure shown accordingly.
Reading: mmHg 103
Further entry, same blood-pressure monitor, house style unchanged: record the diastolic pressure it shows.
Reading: mmHg 78
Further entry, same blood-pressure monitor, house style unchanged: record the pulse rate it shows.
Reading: bpm 82
